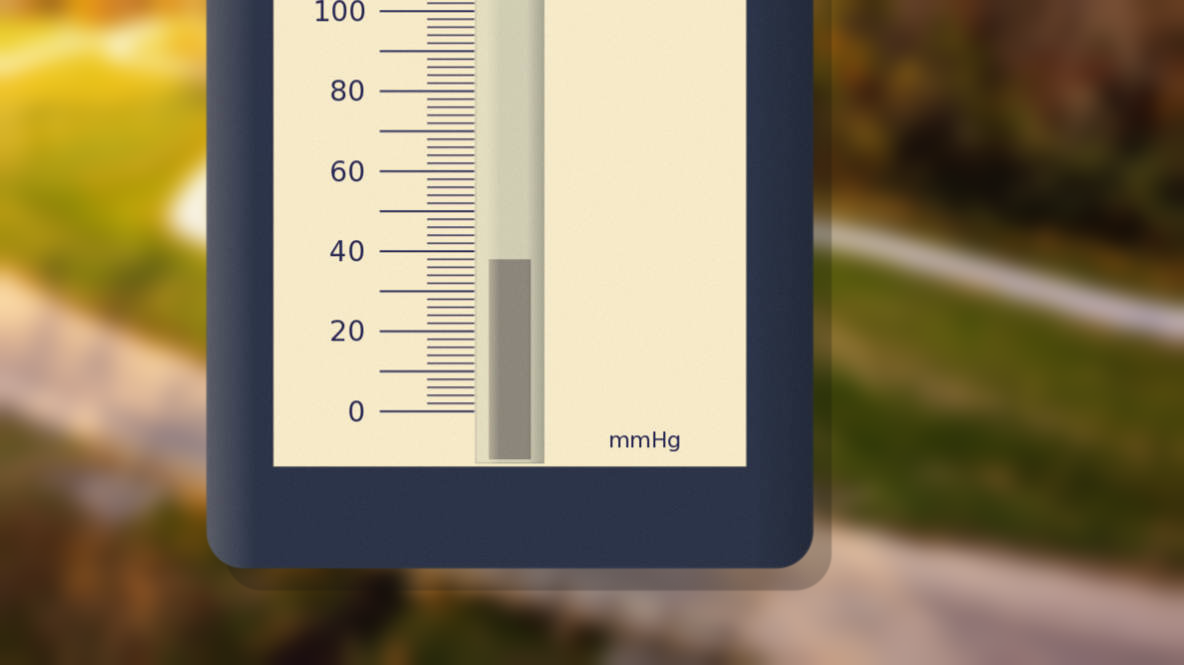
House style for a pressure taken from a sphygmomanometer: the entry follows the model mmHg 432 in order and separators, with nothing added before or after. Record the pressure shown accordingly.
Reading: mmHg 38
